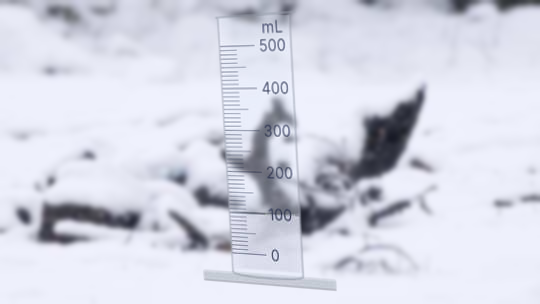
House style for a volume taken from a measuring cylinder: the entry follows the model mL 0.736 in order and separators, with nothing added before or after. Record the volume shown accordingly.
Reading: mL 100
